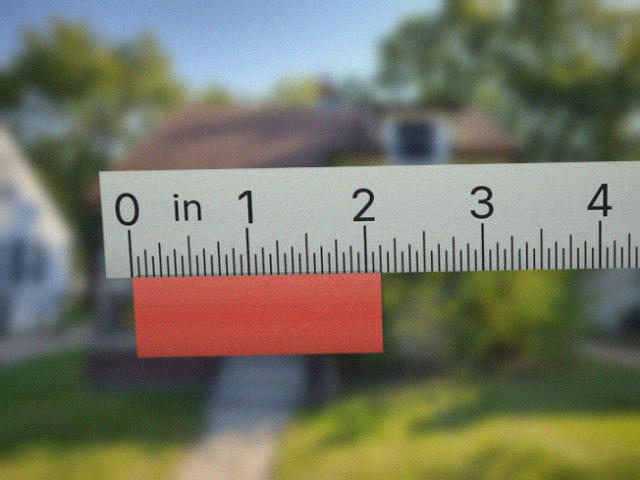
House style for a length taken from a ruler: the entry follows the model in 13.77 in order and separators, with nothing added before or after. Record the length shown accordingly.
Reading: in 2.125
